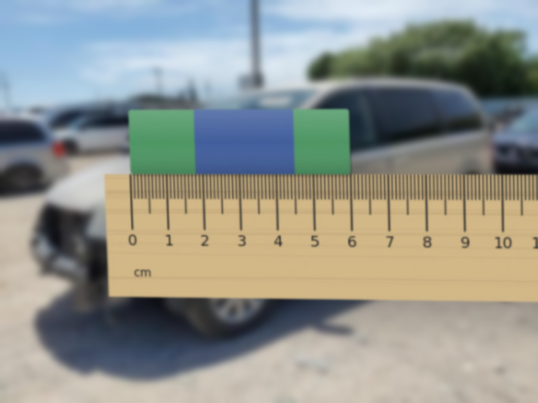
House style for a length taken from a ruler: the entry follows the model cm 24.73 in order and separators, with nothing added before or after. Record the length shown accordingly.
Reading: cm 6
